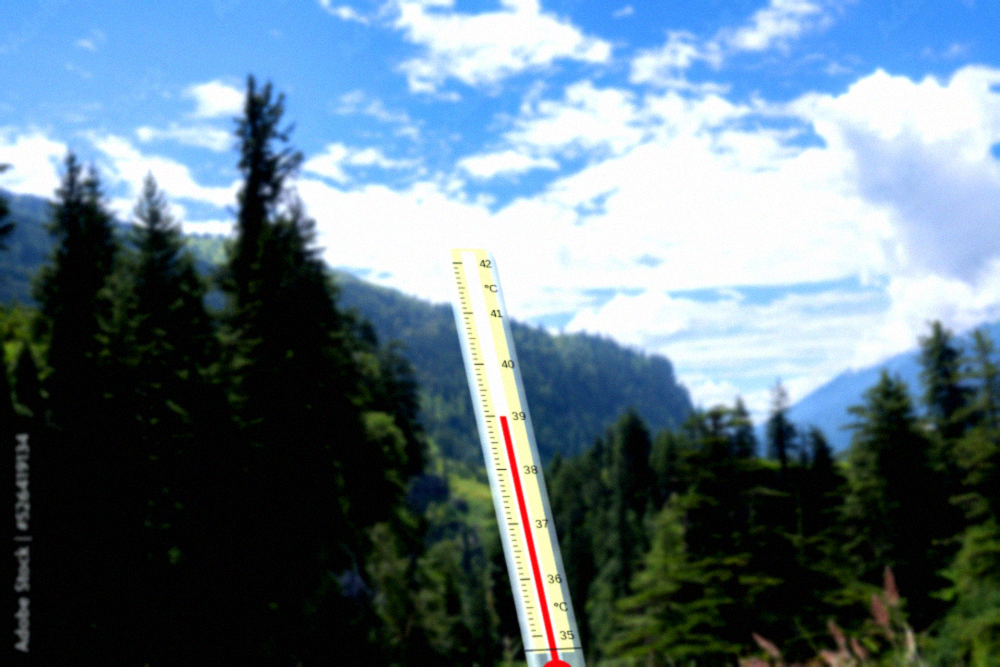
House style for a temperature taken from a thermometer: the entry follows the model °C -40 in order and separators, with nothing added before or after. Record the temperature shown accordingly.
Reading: °C 39
